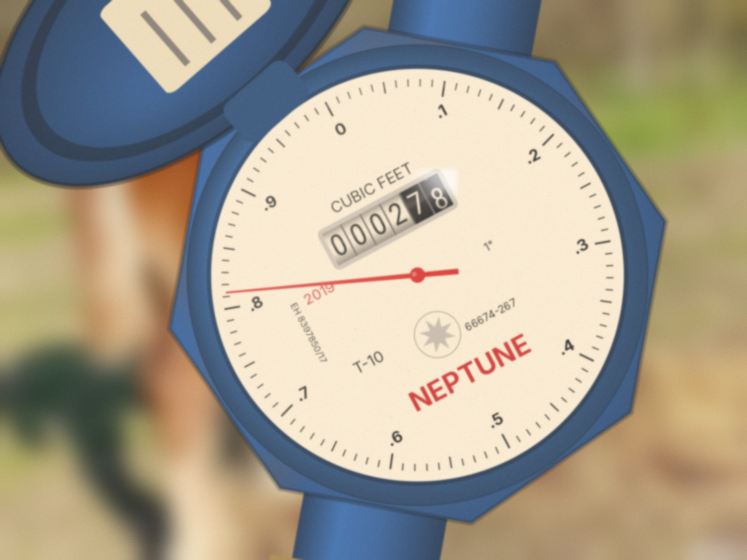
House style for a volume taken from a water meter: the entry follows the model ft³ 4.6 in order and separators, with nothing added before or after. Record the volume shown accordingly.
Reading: ft³ 277.81
